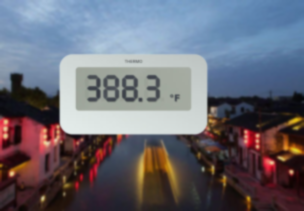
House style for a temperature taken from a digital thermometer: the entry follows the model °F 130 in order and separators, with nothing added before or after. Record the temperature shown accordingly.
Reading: °F 388.3
